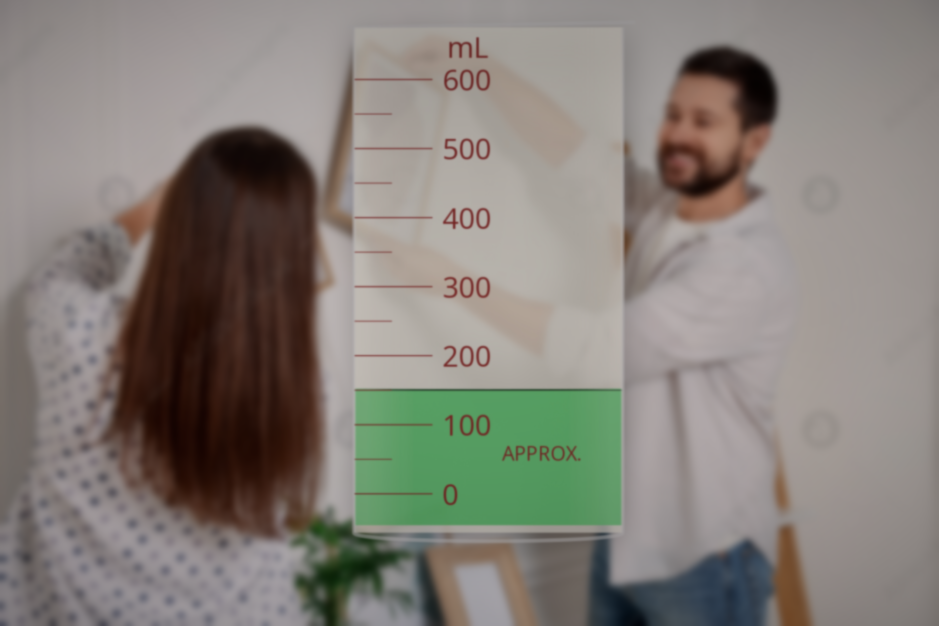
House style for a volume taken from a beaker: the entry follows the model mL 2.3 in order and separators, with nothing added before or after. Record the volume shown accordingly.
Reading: mL 150
